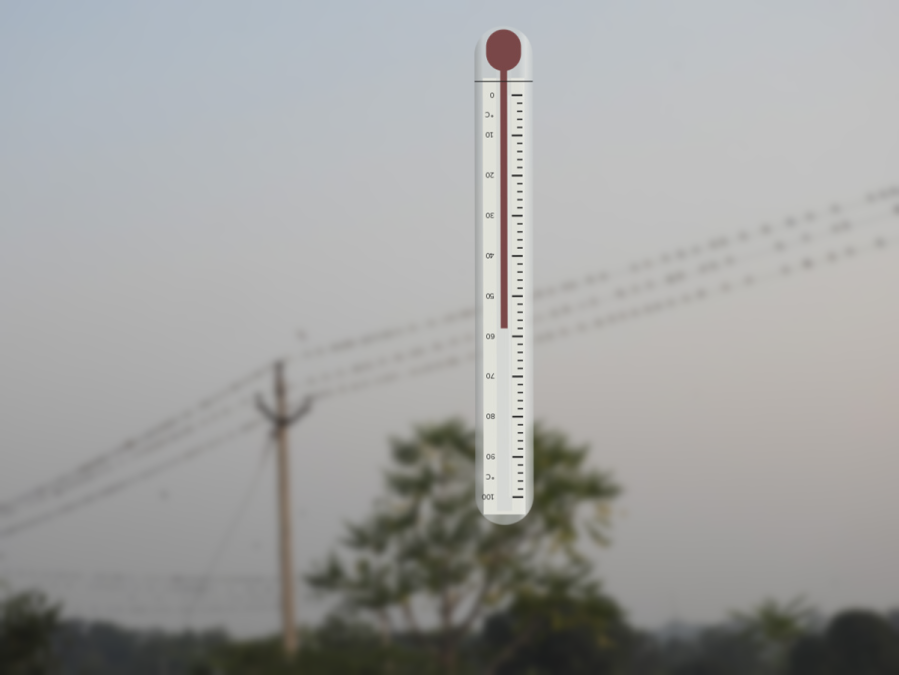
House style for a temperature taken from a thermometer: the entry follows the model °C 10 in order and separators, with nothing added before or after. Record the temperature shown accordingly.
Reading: °C 58
